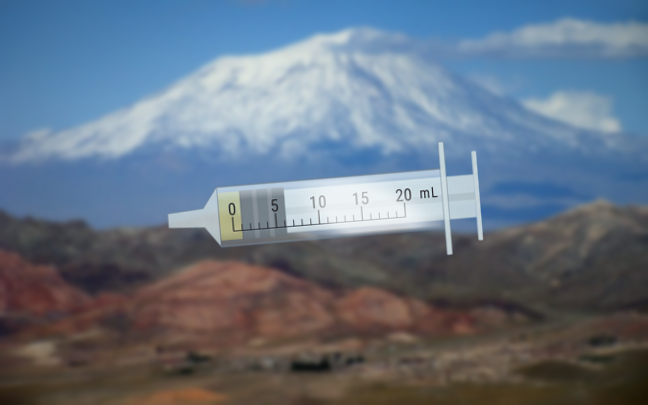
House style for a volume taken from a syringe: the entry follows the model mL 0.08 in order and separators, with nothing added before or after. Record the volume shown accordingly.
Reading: mL 1
